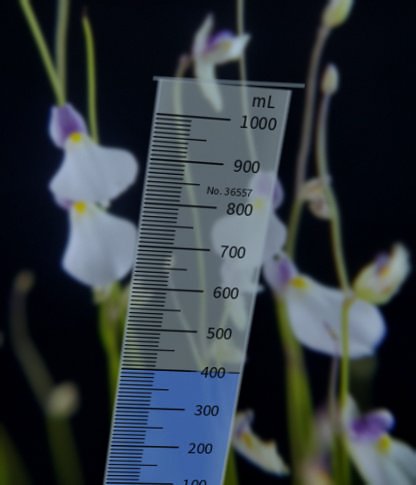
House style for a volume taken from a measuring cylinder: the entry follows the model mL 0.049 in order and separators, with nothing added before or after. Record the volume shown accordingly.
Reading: mL 400
